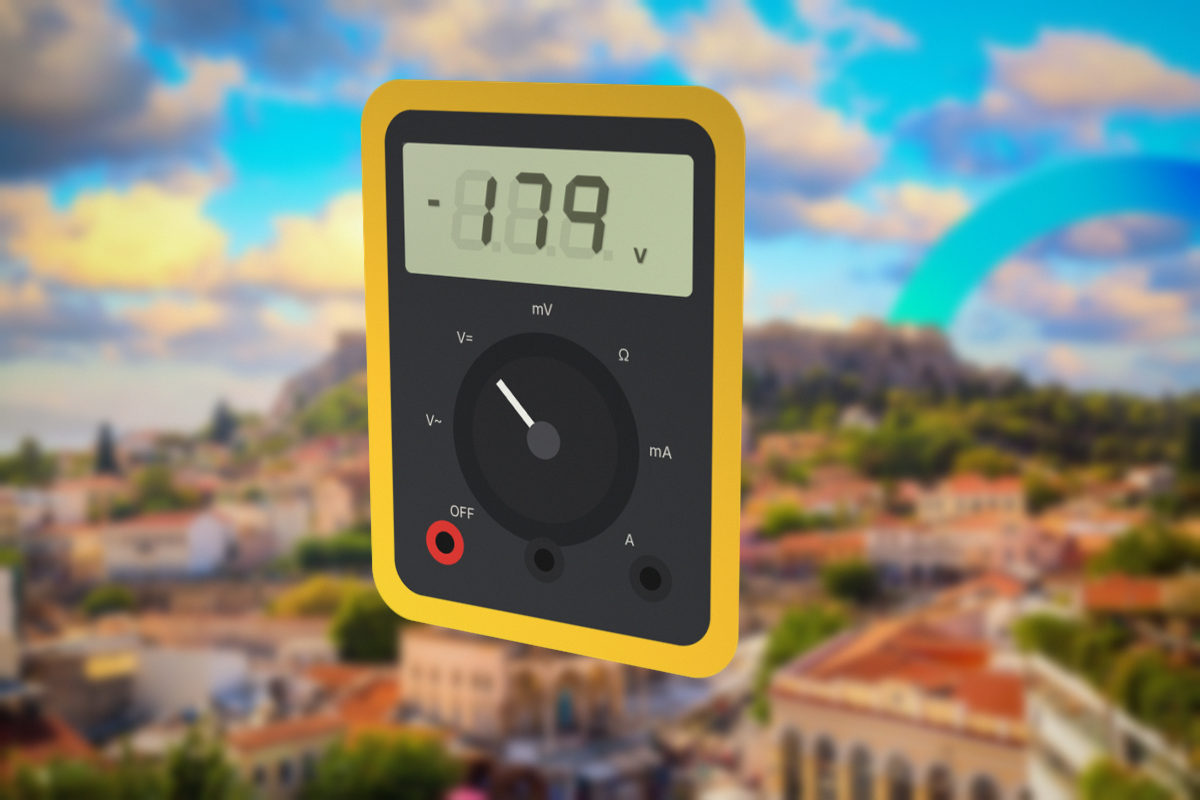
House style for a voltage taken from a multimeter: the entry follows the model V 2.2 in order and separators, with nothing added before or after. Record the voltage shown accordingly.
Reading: V -179
